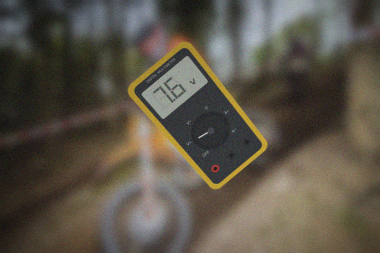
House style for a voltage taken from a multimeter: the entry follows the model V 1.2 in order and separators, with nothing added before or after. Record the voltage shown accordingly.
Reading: V 7.6
